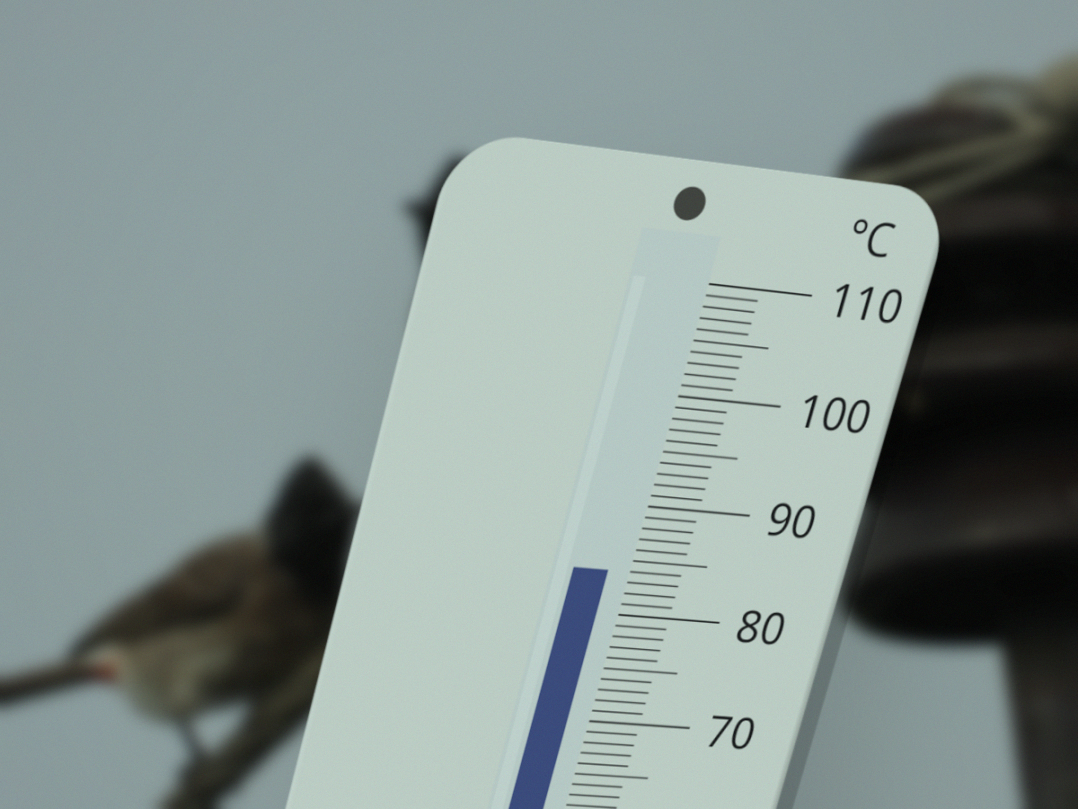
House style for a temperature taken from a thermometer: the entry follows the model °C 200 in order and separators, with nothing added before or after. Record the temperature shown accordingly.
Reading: °C 84
